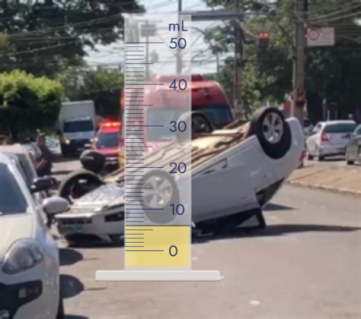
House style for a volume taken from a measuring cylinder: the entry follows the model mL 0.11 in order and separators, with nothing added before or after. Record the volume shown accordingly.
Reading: mL 6
